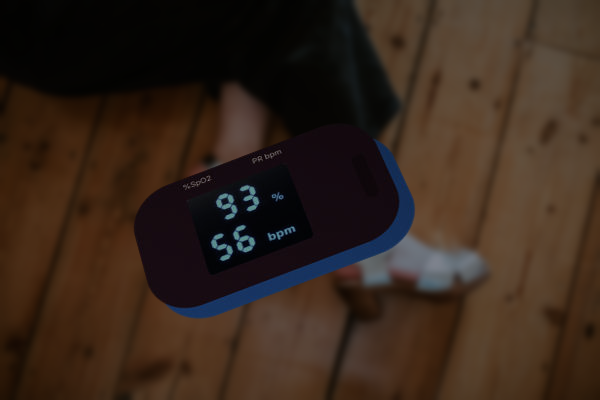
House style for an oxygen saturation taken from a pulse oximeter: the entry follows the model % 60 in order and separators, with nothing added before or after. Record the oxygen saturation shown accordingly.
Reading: % 93
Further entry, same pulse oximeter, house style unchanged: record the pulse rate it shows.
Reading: bpm 56
